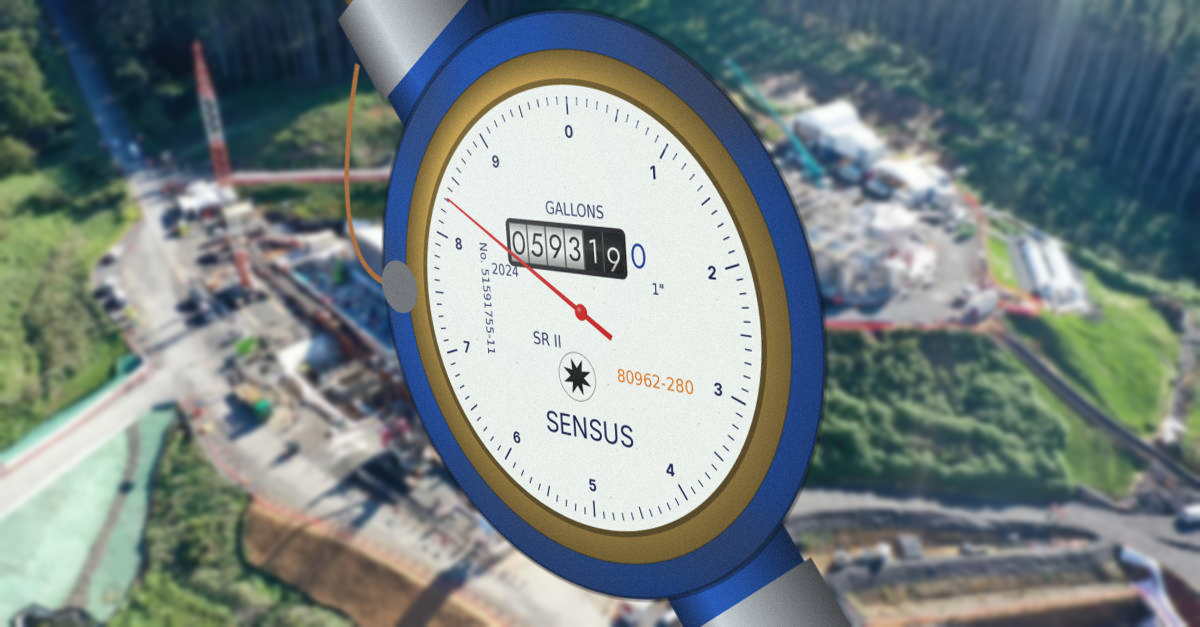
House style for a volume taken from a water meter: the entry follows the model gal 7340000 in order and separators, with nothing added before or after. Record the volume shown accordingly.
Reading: gal 593188.3
